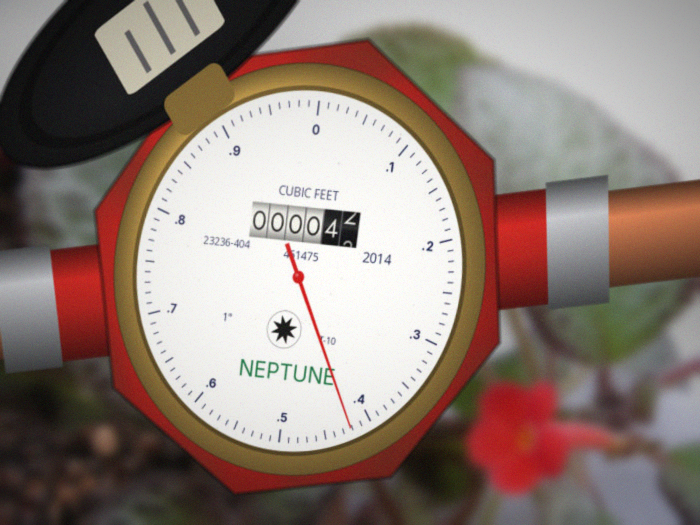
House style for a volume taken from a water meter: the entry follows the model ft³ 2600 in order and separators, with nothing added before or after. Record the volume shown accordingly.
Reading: ft³ 42.42
